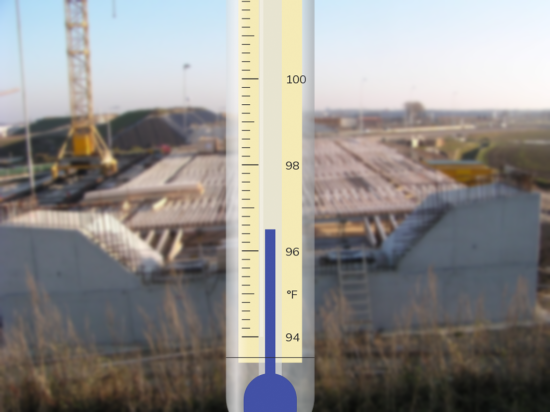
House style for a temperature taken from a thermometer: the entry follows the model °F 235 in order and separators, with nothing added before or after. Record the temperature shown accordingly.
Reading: °F 96.5
